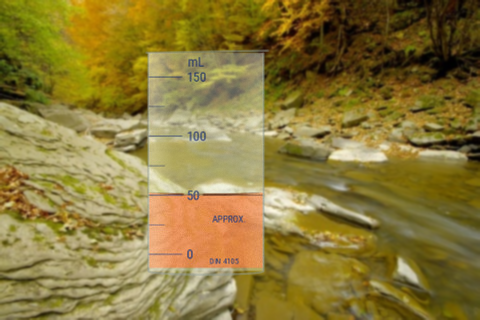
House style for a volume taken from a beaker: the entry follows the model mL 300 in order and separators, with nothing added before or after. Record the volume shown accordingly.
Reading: mL 50
